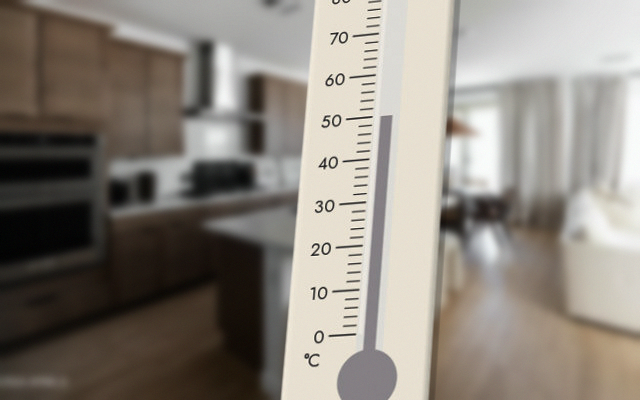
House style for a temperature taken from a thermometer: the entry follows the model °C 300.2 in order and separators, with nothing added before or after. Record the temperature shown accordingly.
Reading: °C 50
